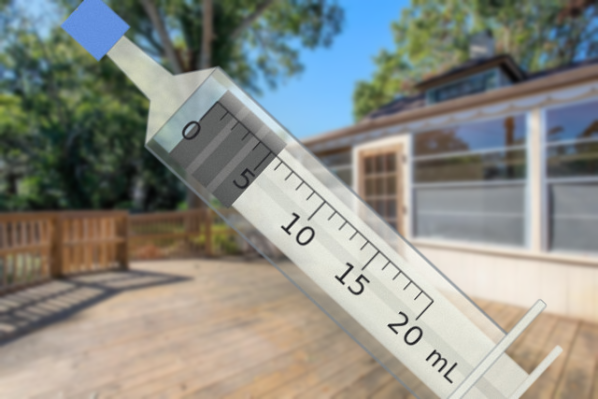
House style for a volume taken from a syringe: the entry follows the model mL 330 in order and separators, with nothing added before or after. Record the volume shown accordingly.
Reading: mL 0
